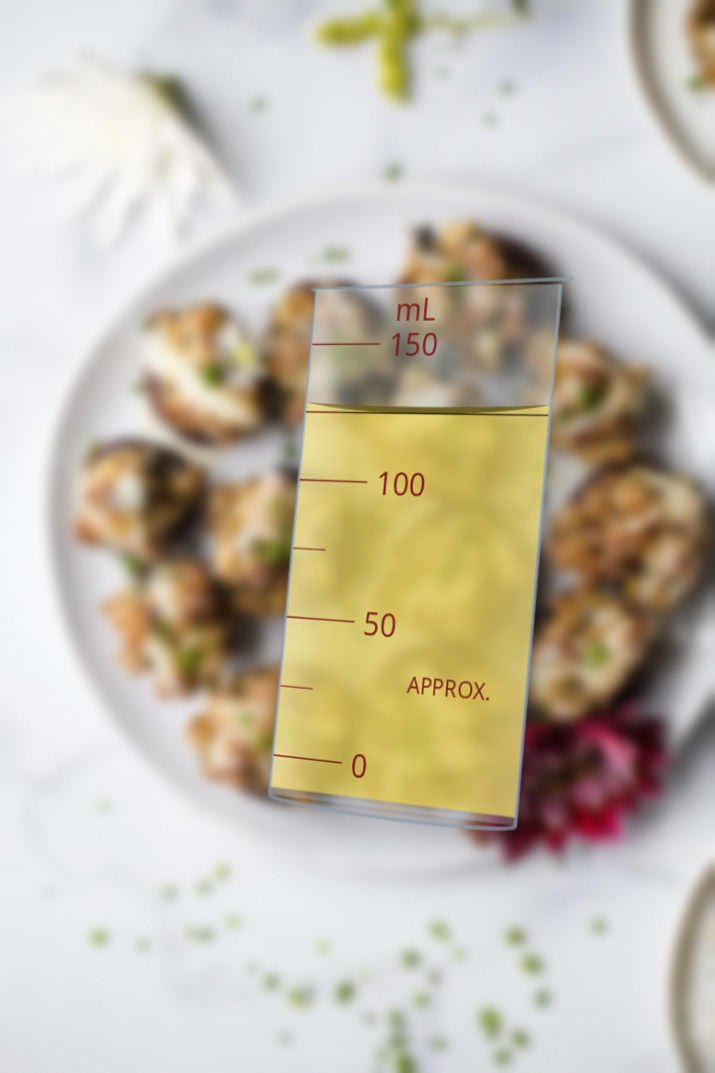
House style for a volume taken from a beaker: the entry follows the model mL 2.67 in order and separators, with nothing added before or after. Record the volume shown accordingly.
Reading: mL 125
